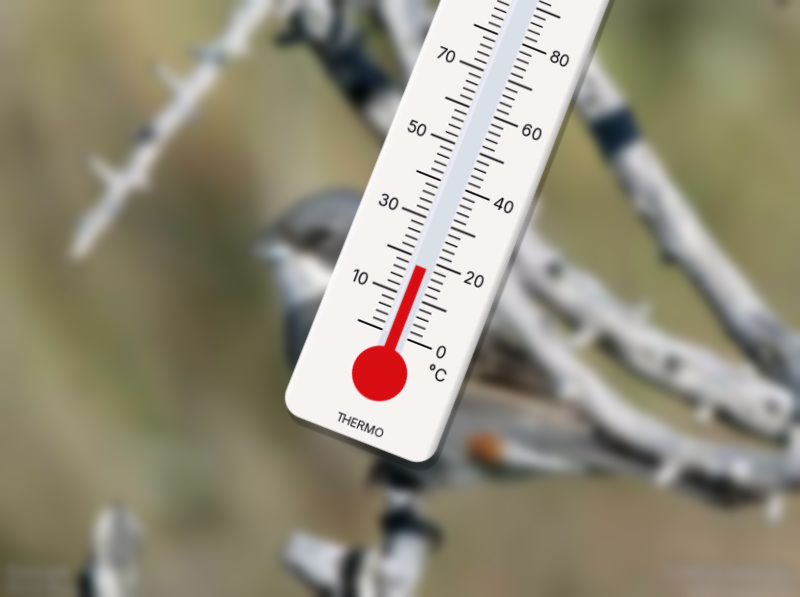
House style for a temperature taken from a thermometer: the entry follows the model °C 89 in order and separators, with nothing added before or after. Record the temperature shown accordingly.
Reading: °C 18
